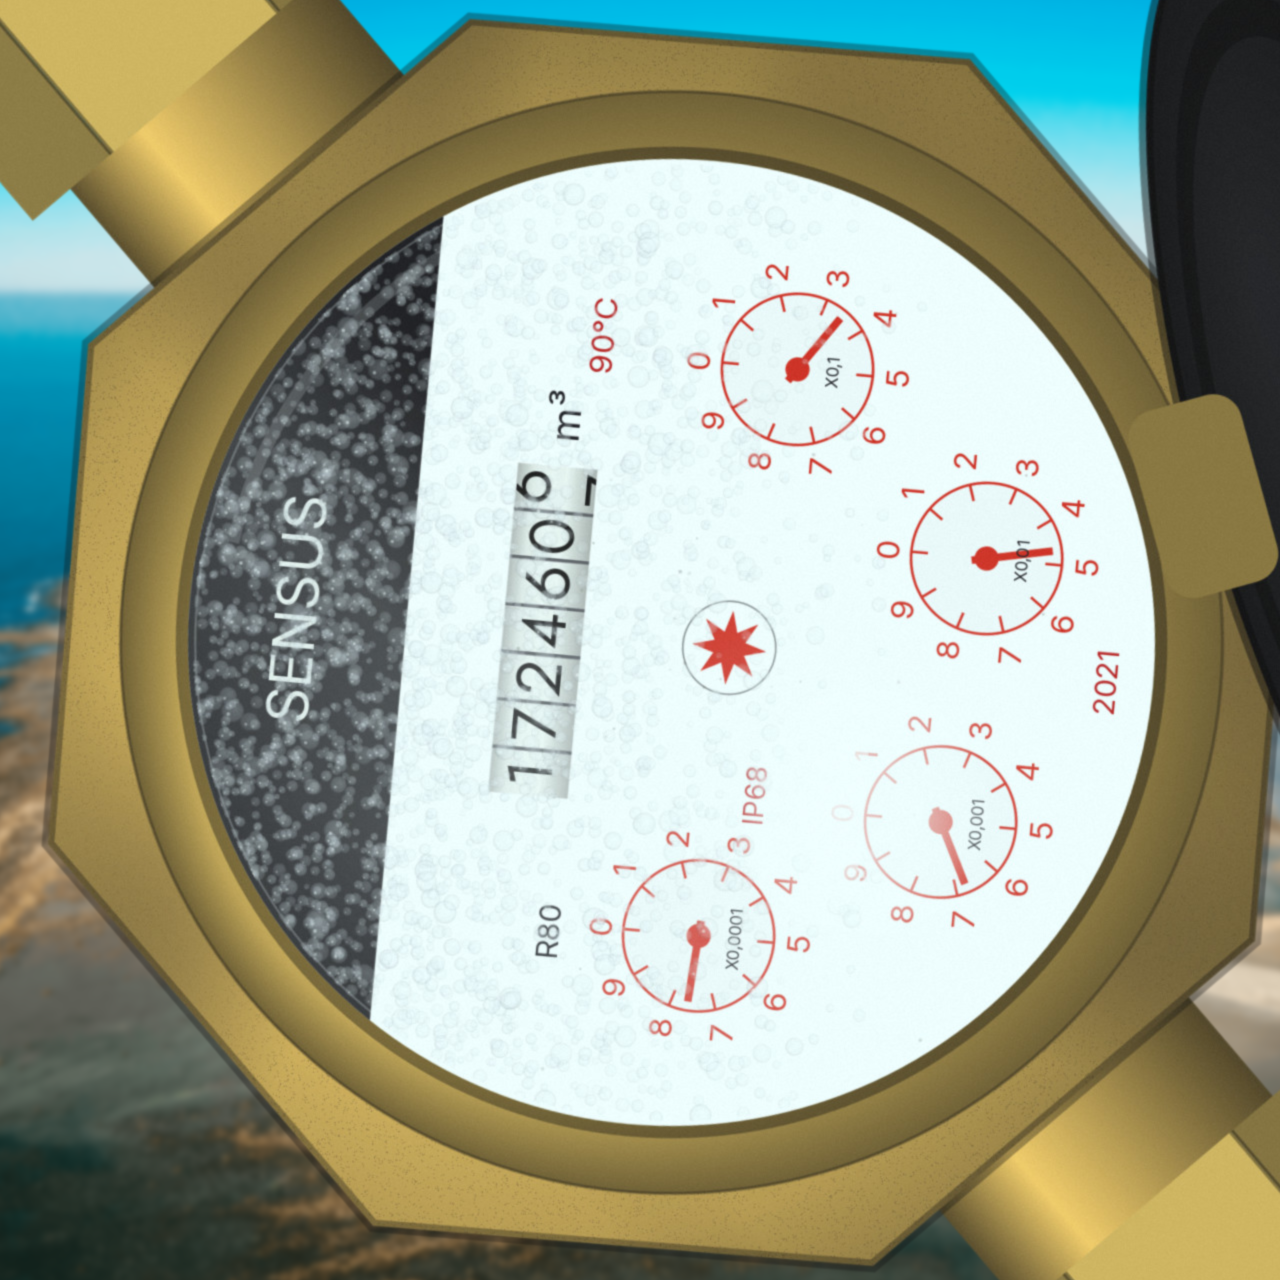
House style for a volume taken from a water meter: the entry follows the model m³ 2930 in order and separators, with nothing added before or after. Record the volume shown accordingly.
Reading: m³ 1724606.3467
